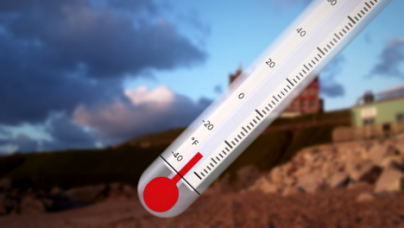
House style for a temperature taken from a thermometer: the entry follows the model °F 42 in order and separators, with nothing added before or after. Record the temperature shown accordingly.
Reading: °F -32
